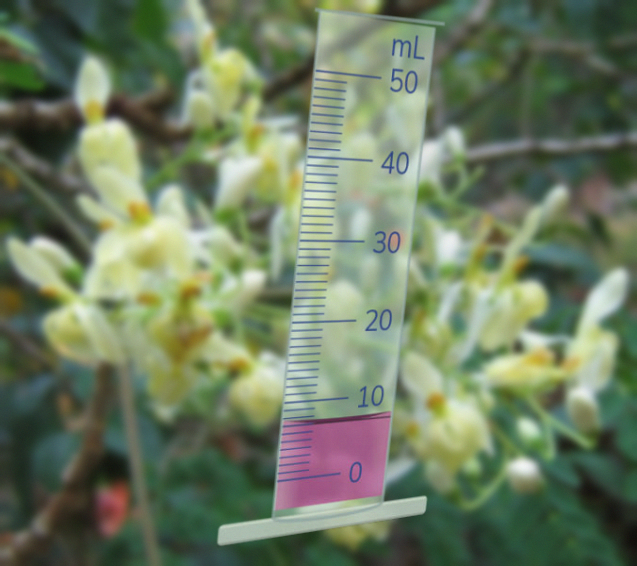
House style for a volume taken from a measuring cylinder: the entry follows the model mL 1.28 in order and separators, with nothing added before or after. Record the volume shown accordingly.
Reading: mL 7
